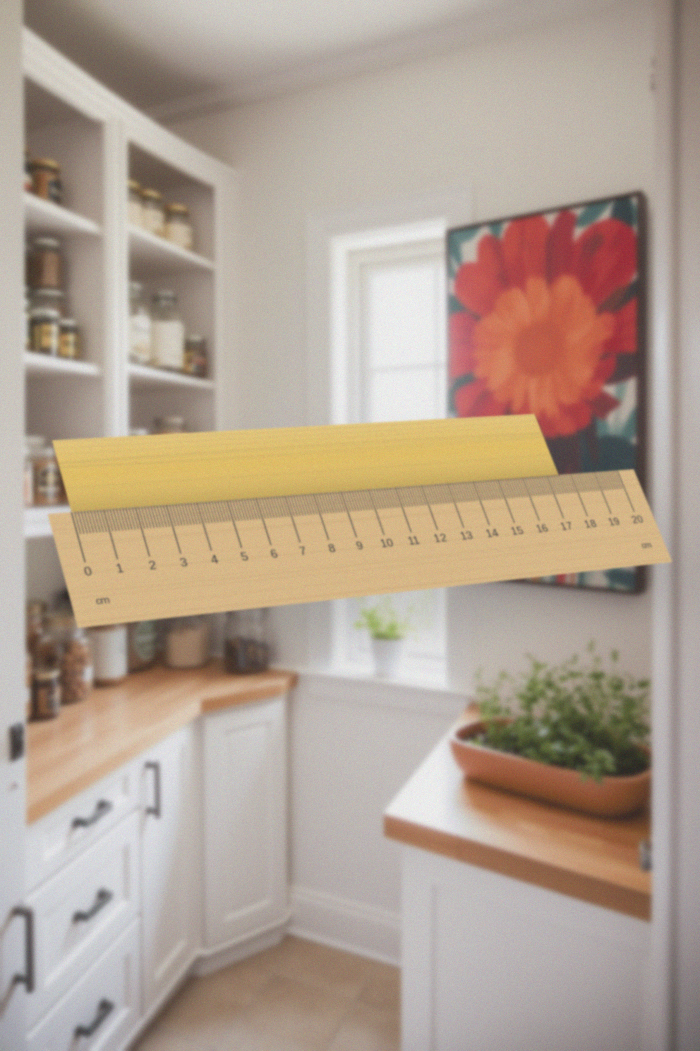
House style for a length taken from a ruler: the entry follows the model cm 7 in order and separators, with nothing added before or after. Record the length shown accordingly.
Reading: cm 17.5
